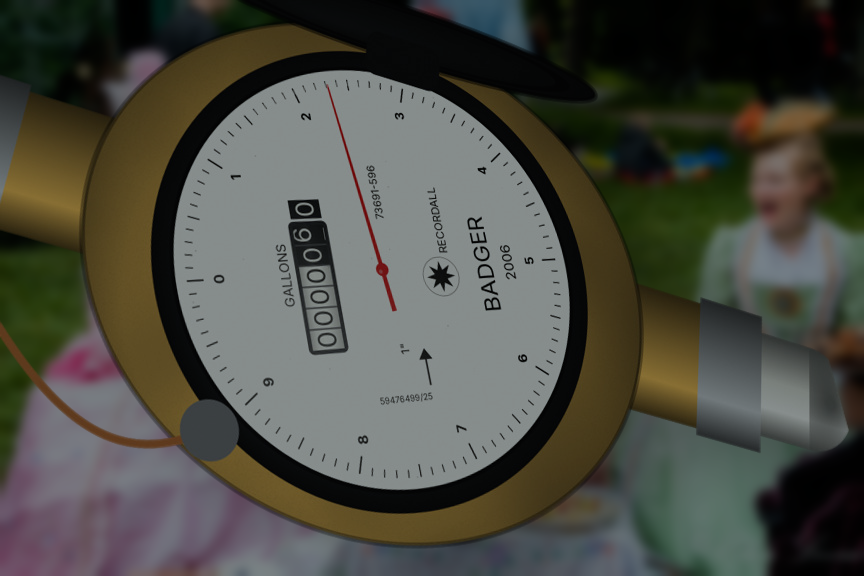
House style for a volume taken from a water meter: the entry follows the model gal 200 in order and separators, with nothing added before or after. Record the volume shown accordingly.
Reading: gal 62.3
